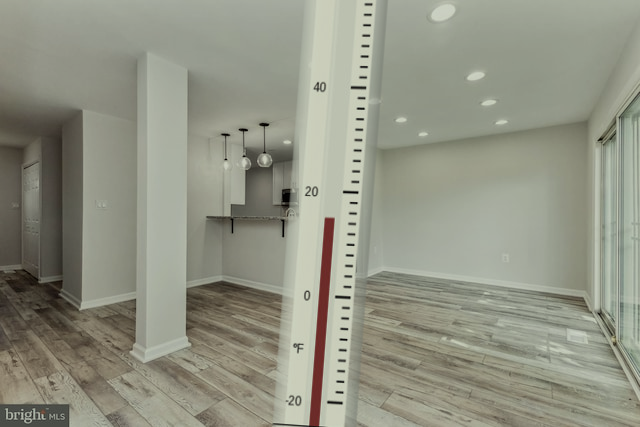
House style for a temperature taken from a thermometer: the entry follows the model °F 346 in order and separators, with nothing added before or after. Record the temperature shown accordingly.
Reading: °F 15
